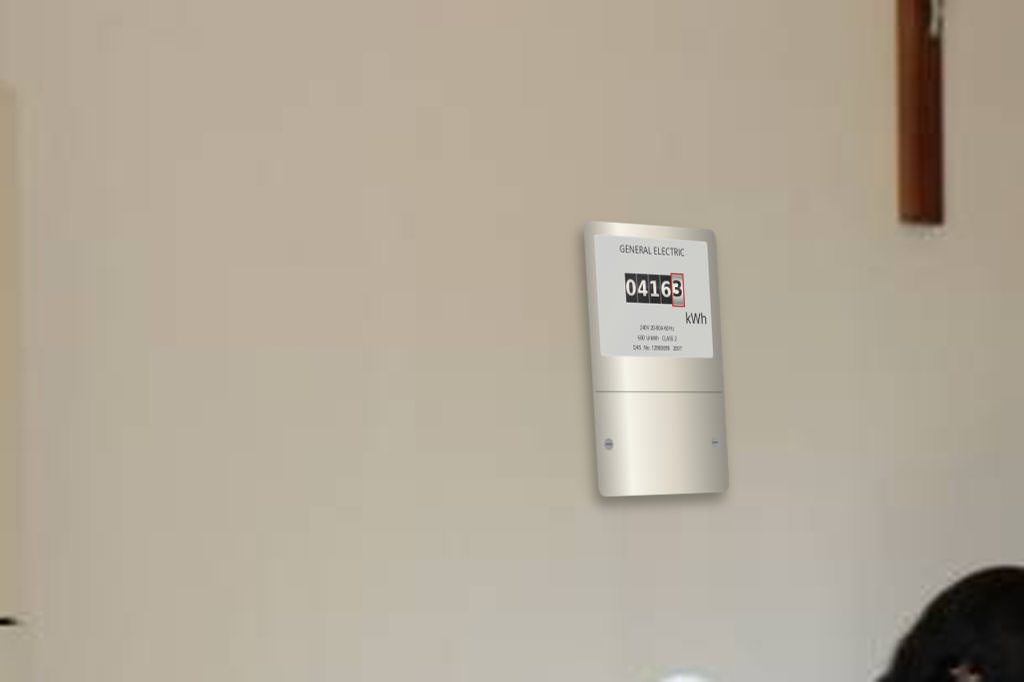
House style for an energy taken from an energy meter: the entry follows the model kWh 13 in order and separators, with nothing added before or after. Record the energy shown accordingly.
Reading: kWh 416.3
